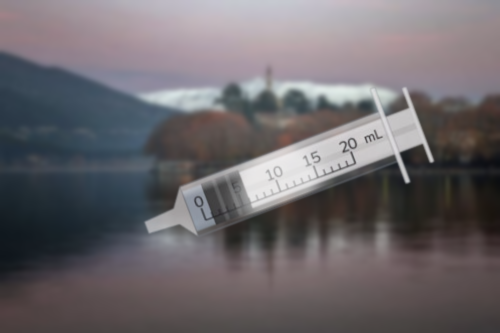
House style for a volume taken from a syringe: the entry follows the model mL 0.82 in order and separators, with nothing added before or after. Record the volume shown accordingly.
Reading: mL 1
